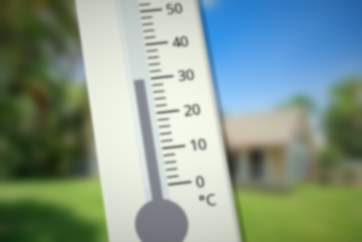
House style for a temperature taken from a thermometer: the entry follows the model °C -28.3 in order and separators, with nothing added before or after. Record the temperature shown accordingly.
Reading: °C 30
